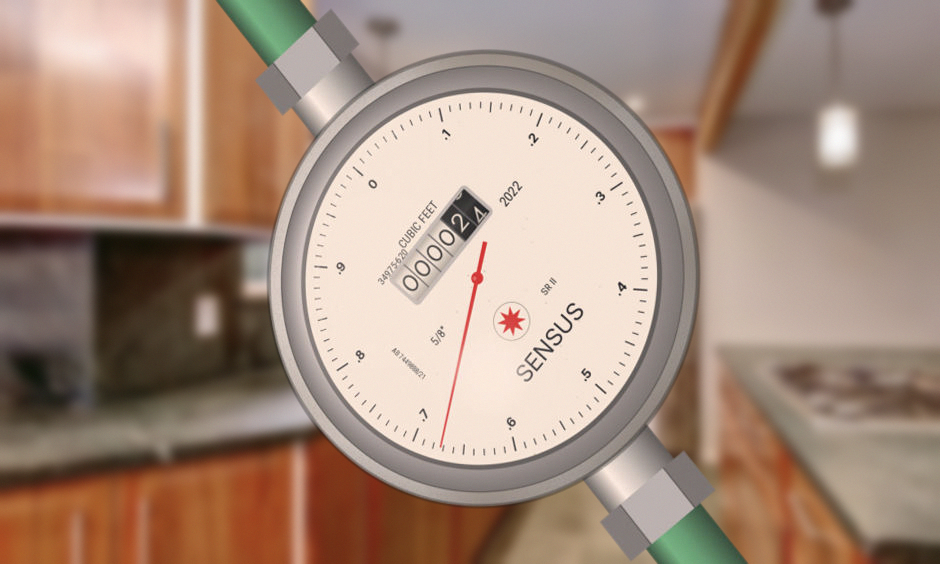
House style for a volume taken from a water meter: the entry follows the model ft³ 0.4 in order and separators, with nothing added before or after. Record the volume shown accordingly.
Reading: ft³ 23.67
